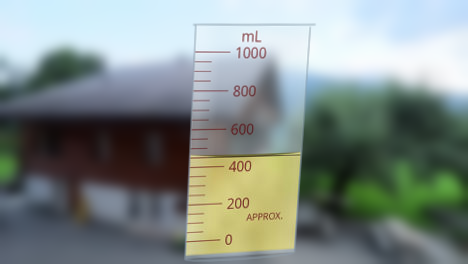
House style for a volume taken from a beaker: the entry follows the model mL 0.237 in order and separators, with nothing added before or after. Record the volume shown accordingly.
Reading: mL 450
